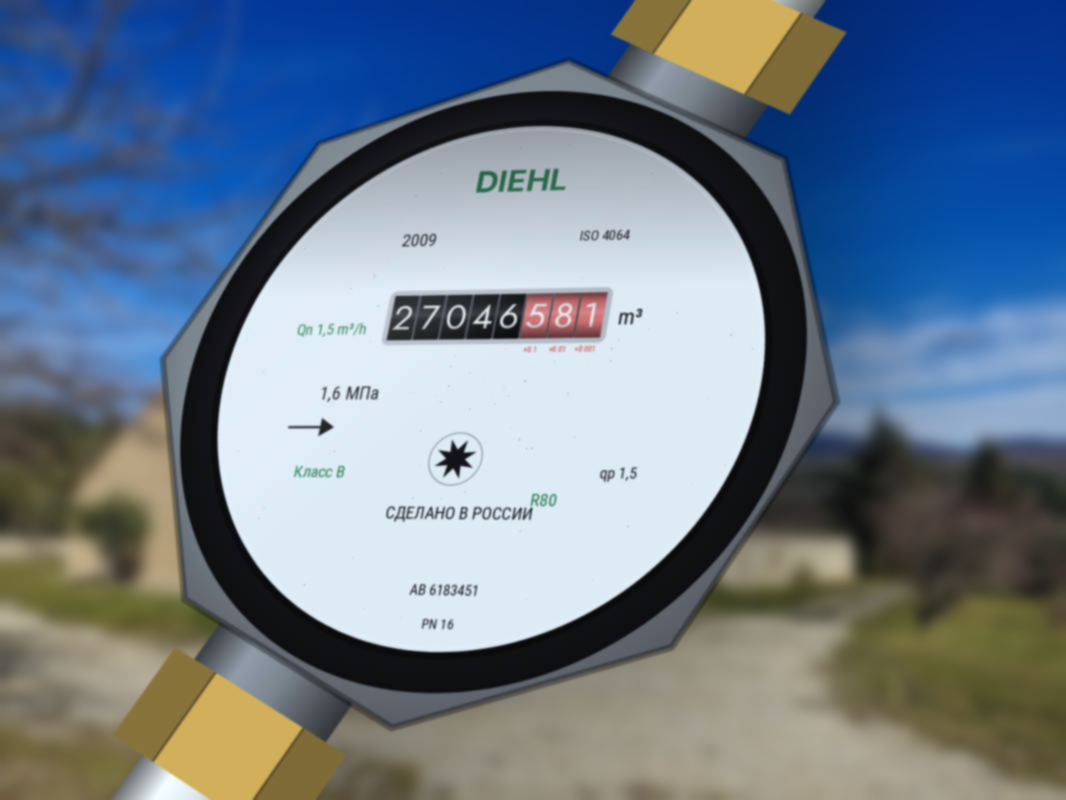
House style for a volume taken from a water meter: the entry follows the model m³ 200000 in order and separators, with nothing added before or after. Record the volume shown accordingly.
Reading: m³ 27046.581
